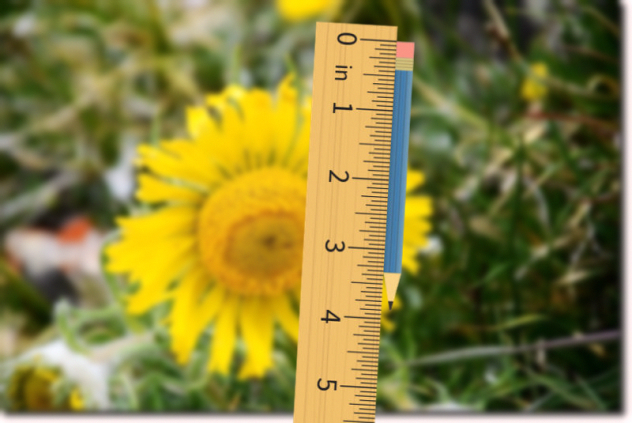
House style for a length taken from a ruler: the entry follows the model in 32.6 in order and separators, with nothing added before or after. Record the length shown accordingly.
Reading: in 3.875
